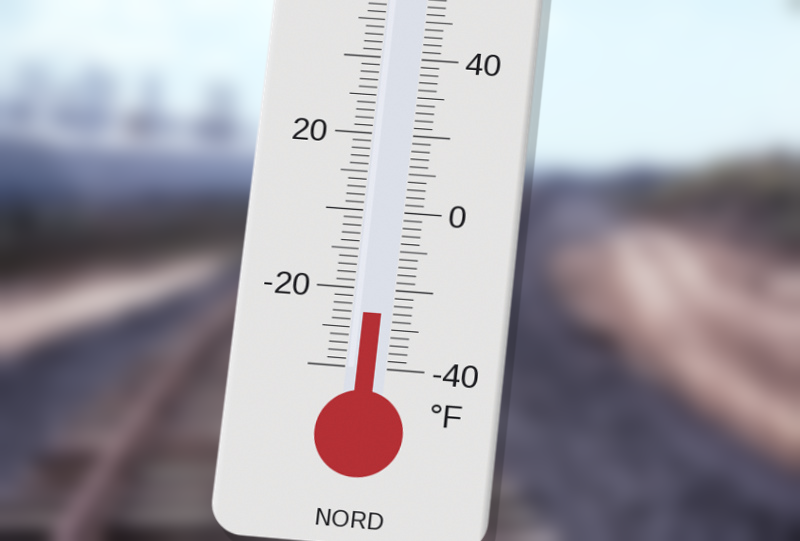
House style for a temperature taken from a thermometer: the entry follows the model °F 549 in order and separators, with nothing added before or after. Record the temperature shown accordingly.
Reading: °F -26
